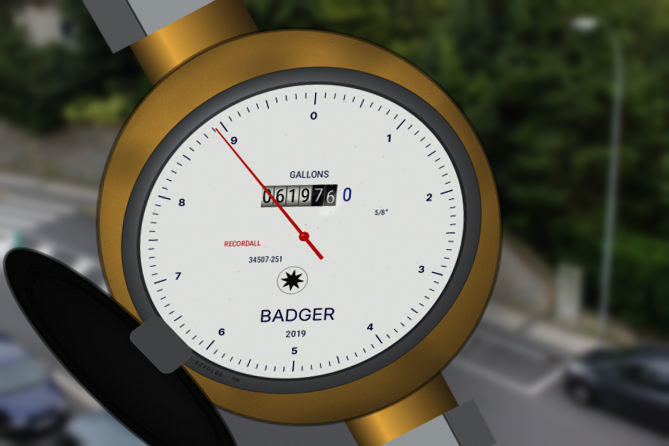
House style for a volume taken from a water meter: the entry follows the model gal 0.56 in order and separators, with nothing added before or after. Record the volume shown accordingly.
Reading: gal 619758.9
